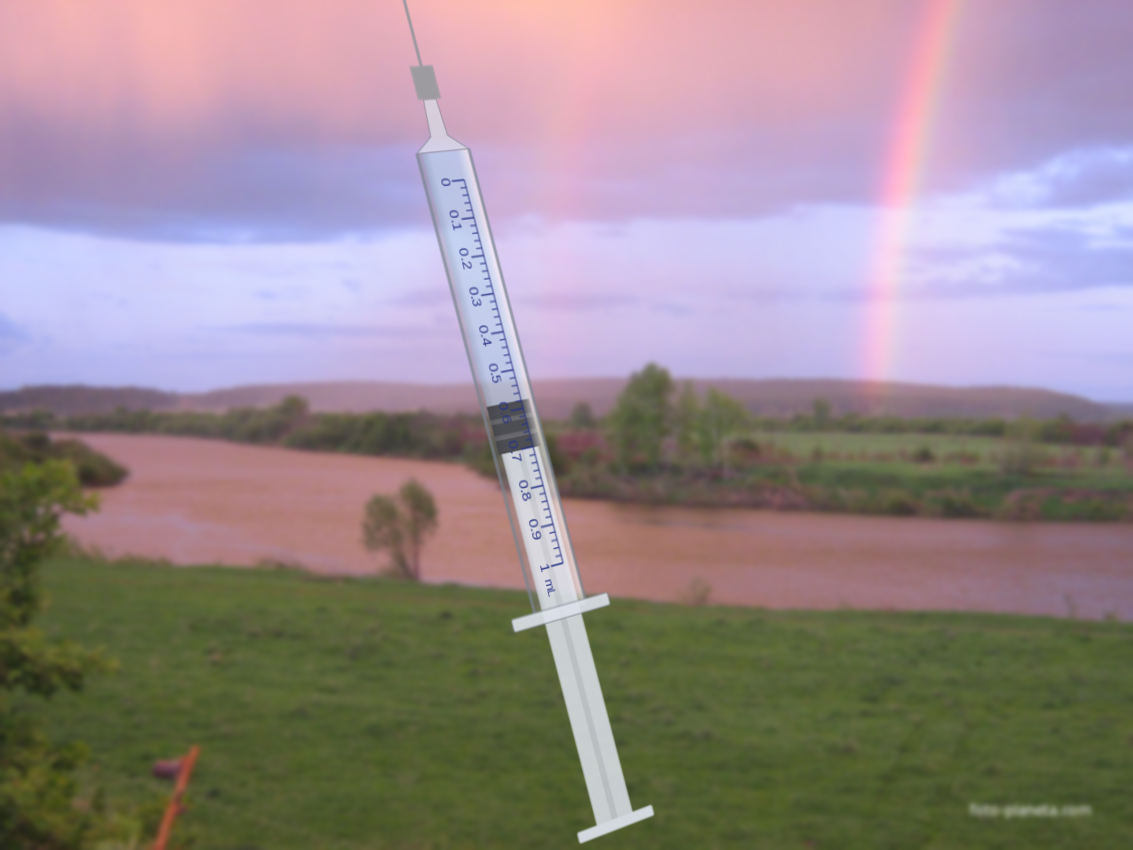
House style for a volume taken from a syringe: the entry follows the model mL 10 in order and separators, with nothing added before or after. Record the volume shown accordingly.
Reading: mL 0.58
